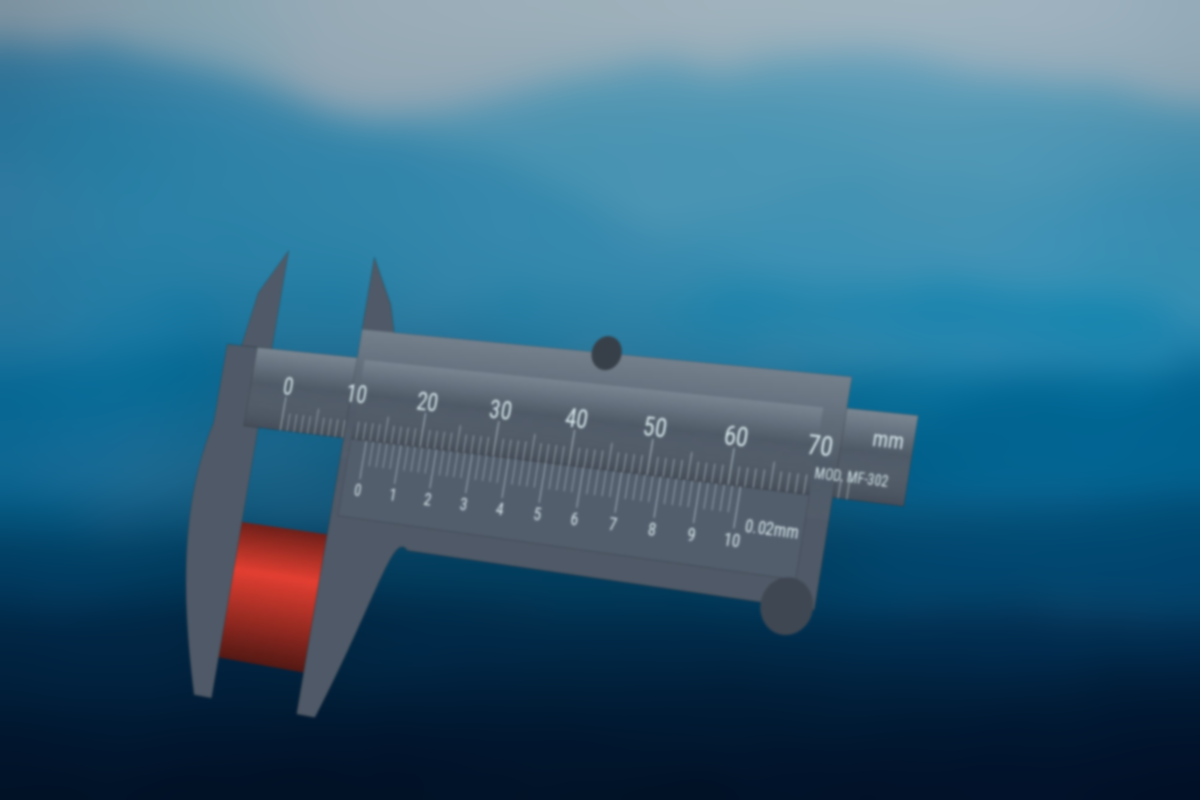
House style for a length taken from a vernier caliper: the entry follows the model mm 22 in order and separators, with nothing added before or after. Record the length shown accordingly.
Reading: mm 12.5
